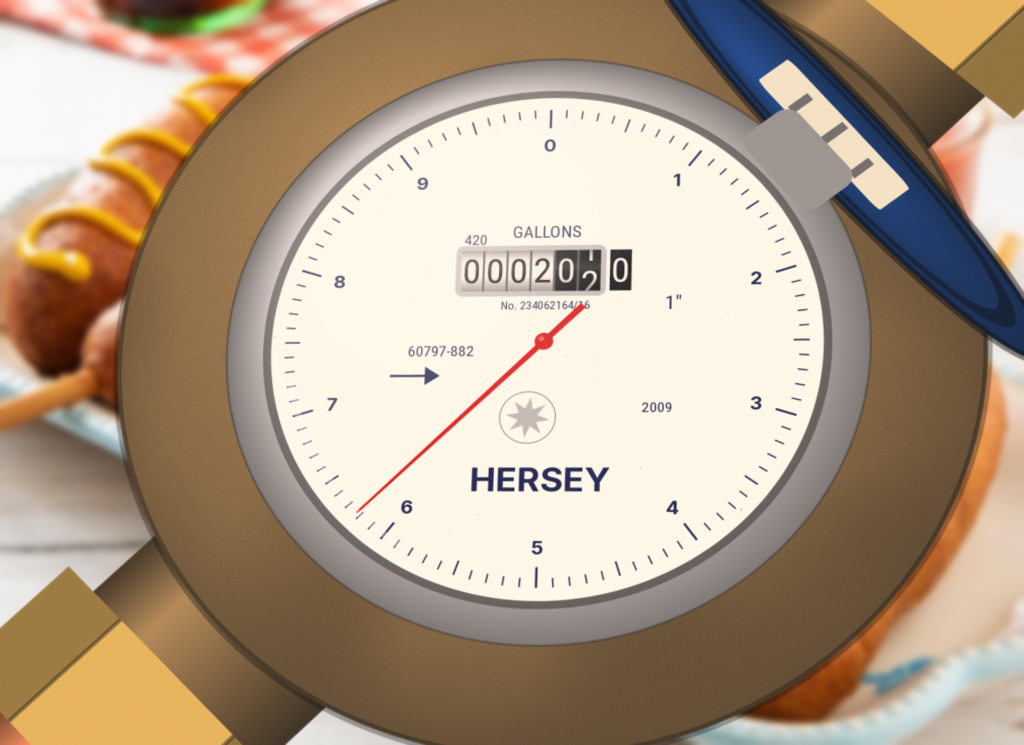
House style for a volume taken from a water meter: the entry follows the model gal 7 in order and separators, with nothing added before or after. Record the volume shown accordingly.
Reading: gal 2016.2
